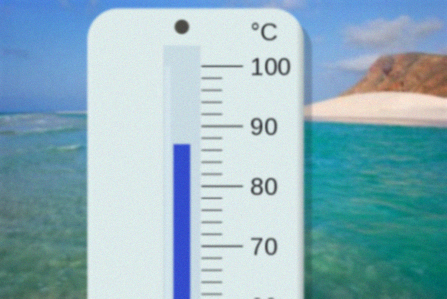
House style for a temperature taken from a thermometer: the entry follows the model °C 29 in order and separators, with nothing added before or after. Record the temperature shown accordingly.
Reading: °C 87
